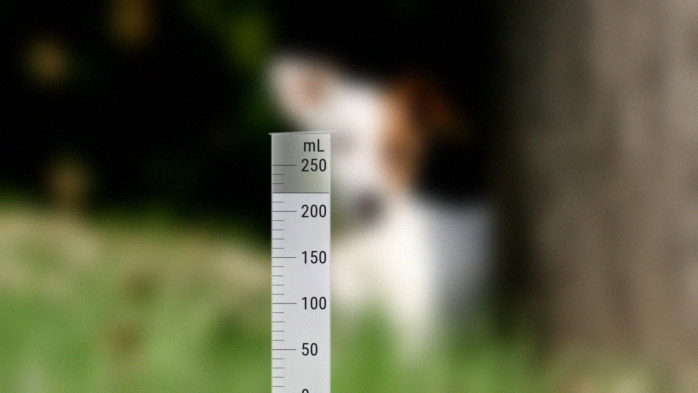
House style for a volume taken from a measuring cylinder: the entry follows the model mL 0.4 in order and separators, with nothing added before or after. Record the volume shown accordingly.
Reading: mL 220
